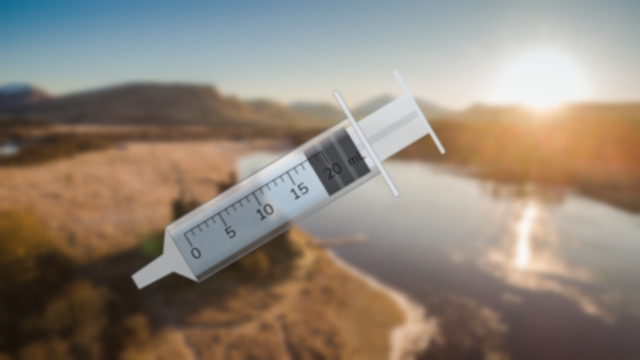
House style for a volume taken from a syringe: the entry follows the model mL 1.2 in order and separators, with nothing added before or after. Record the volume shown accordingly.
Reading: mL 18
